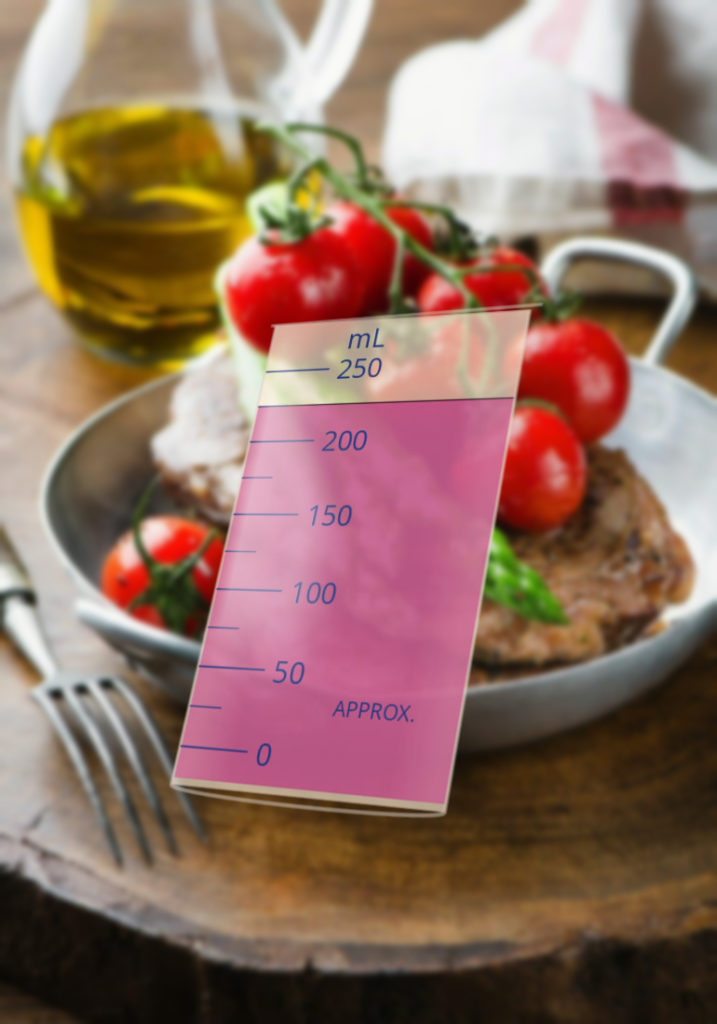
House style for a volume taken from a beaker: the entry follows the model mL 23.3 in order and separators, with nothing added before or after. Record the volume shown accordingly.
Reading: mL 225
